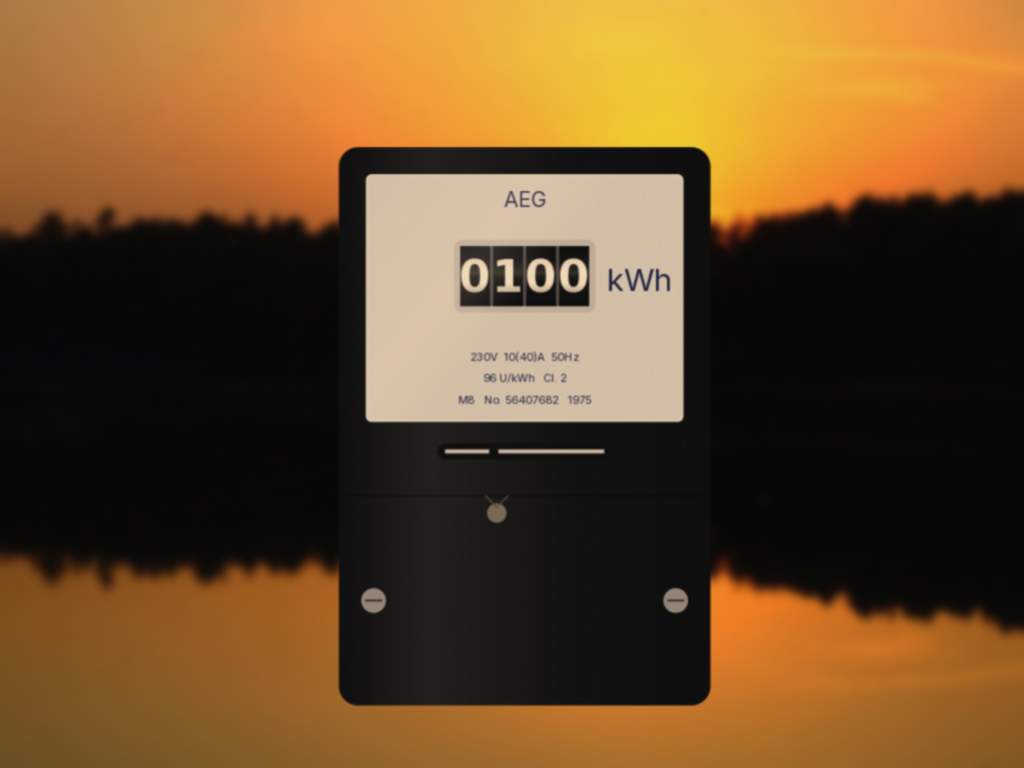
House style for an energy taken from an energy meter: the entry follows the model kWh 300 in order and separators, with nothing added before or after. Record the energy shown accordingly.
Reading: kWh 100
